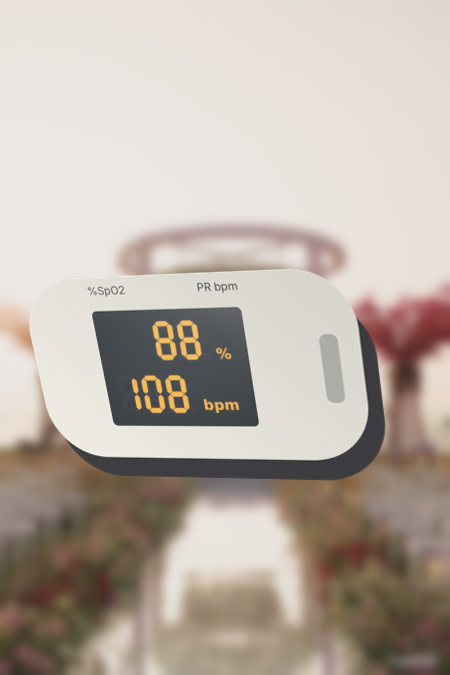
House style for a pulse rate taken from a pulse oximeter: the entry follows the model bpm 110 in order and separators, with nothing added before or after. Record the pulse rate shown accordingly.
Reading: bpm 108
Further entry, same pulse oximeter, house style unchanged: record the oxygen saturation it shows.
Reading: % 88
